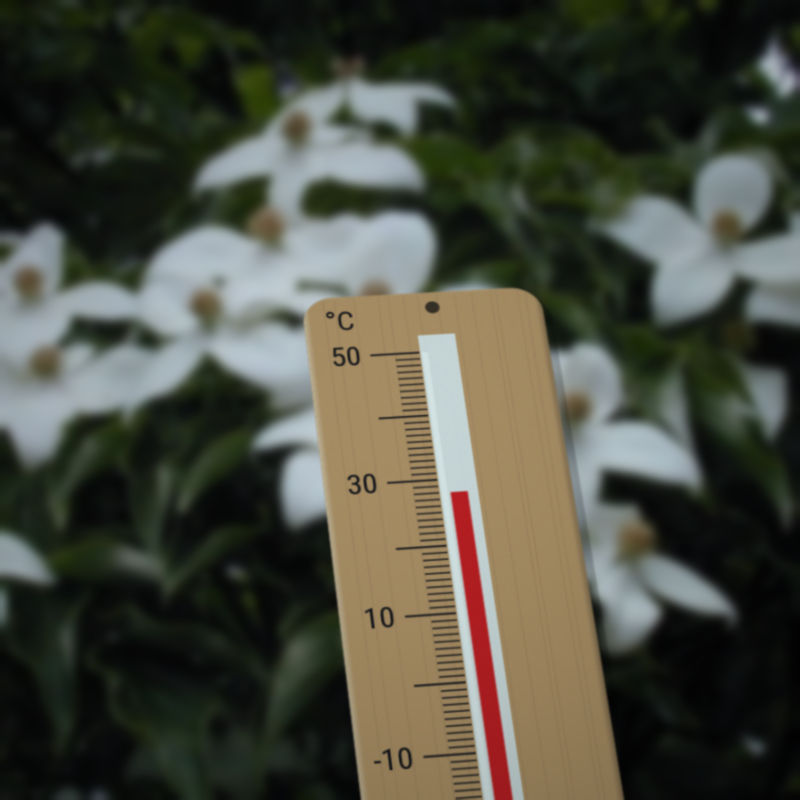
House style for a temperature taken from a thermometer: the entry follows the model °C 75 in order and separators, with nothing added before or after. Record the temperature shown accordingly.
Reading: °C 28
